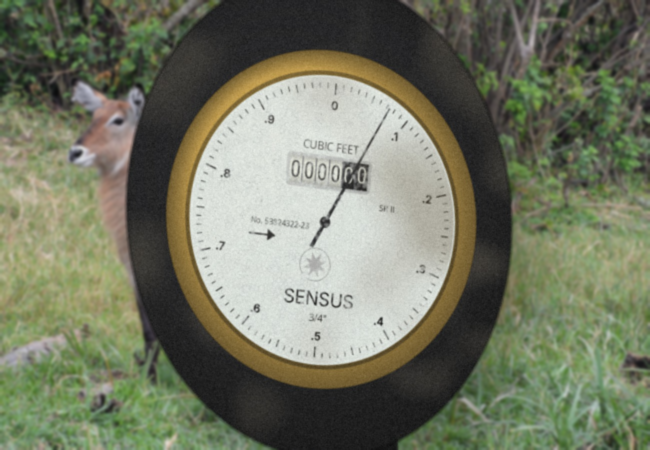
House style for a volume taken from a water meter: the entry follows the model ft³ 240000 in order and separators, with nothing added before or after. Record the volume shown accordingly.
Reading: ft³ 0.07
